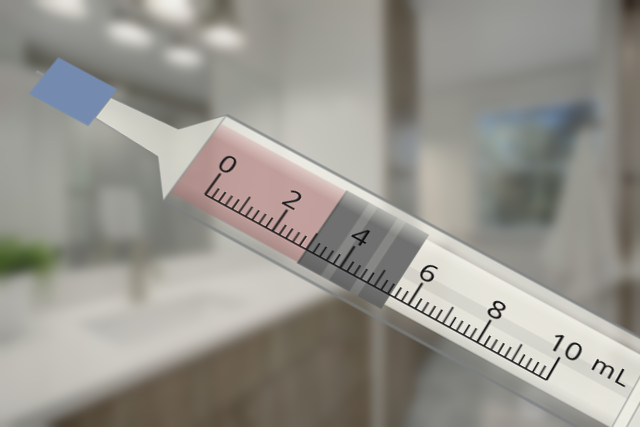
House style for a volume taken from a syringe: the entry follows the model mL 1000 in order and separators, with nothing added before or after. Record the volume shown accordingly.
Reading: mL 3
